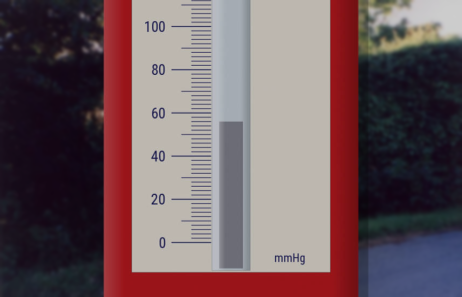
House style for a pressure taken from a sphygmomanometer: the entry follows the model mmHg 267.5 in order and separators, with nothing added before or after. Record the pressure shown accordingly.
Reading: mmHg 56
